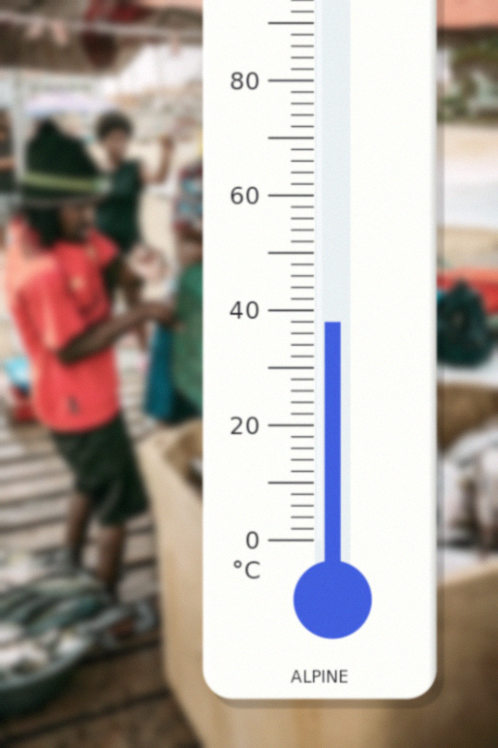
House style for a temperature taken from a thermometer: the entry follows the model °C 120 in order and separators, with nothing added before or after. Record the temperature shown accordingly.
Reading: °C 38
